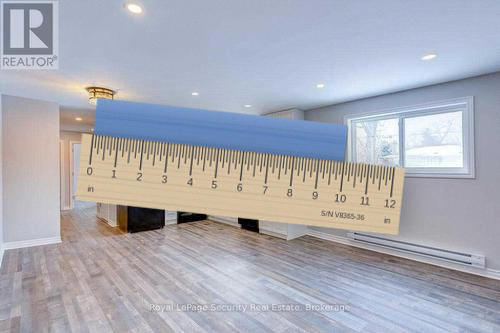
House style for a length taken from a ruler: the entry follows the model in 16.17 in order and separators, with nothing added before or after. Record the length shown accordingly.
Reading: in 10
